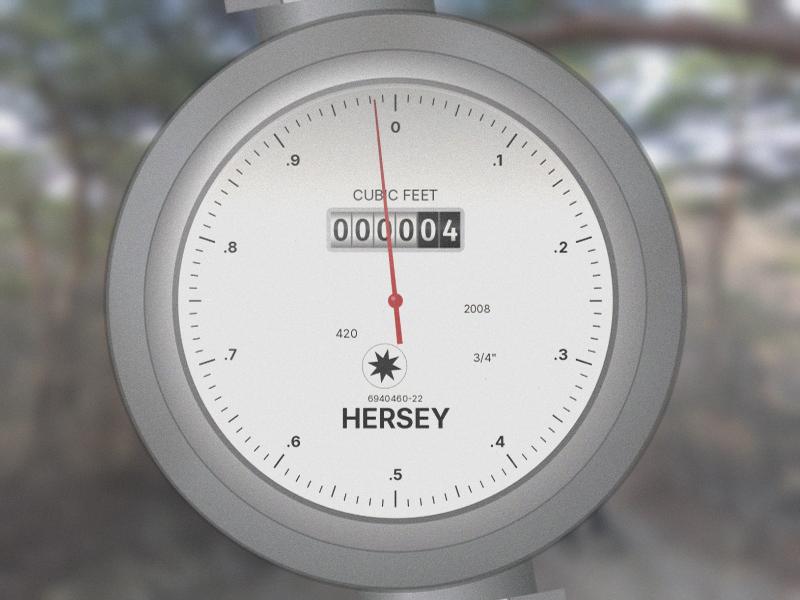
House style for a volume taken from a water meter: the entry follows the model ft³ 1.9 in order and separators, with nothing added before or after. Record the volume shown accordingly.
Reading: ft³ 3.98
